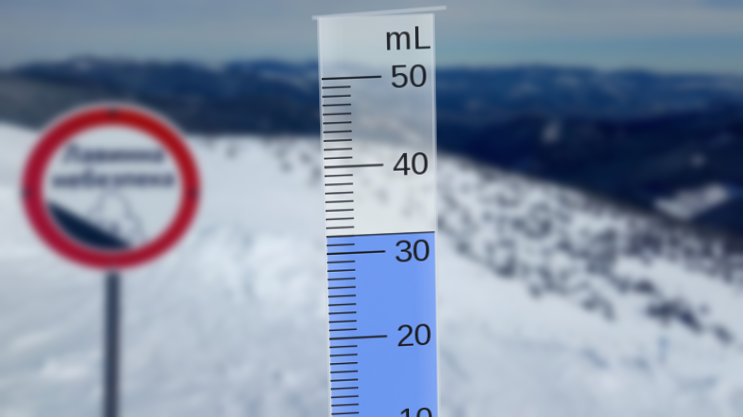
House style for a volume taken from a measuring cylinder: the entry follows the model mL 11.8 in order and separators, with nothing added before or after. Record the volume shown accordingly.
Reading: mL 32
